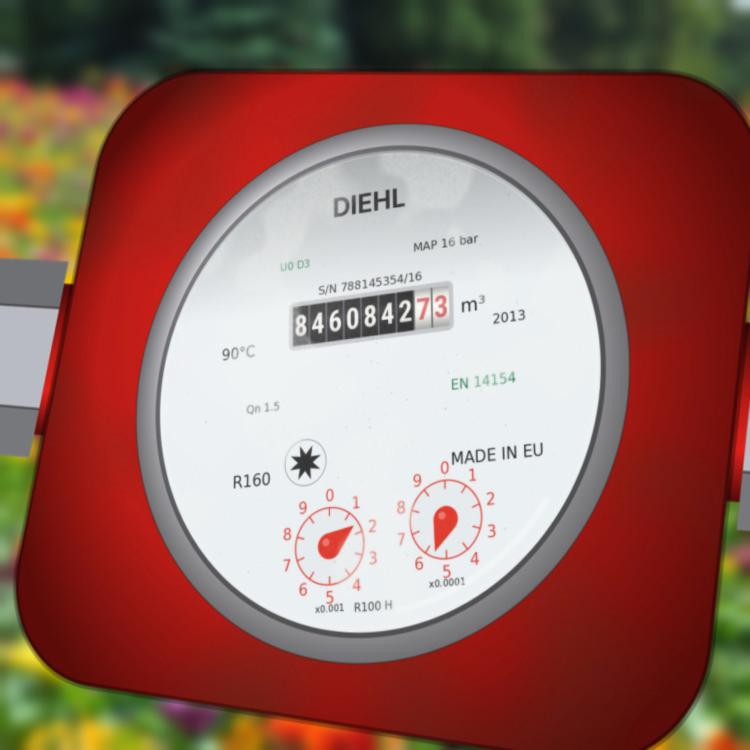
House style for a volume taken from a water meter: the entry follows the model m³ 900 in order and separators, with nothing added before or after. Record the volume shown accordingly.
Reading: m³ 8460842.7315
